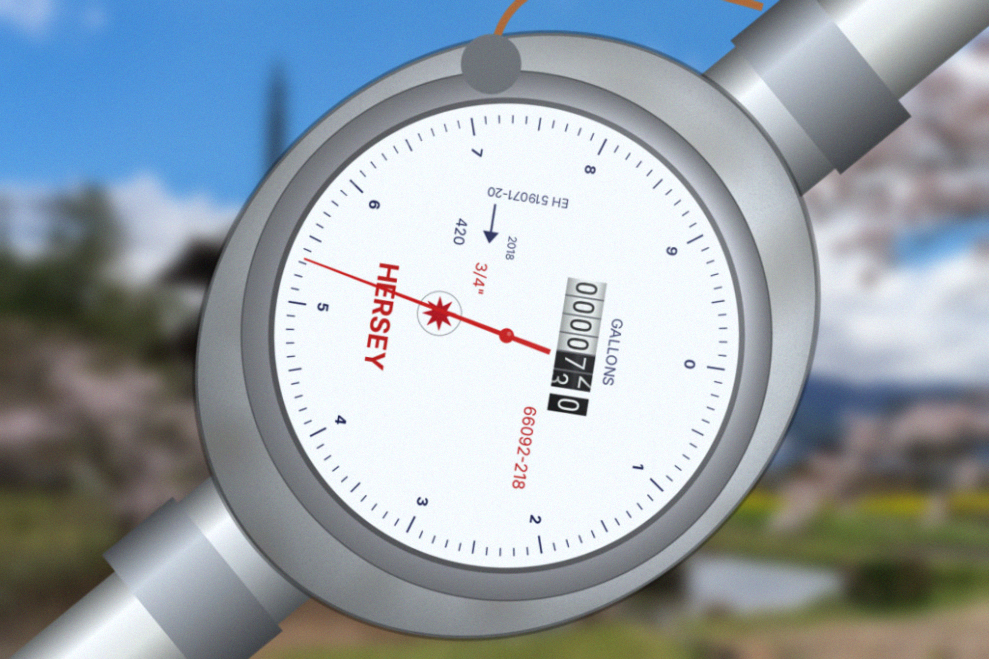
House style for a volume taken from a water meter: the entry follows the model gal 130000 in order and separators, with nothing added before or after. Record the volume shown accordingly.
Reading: gal 725.3
